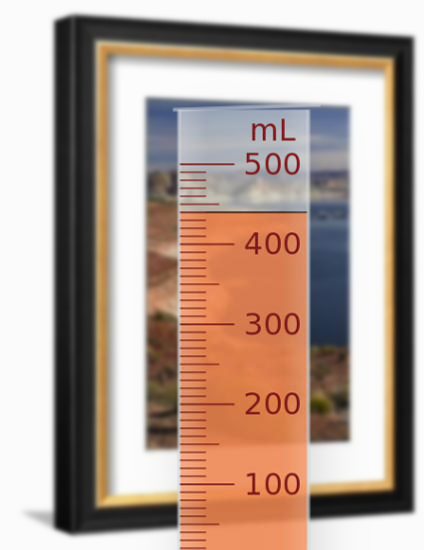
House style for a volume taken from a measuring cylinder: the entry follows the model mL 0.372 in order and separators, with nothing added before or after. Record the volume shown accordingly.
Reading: mL 440
